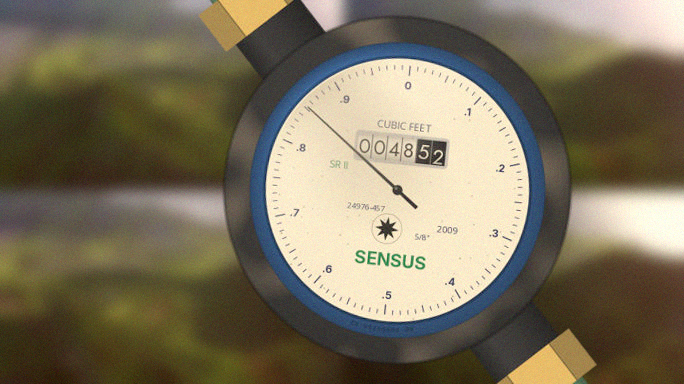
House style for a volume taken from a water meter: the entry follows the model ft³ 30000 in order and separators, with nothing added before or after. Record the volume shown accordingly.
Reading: ft³ 4851.85
